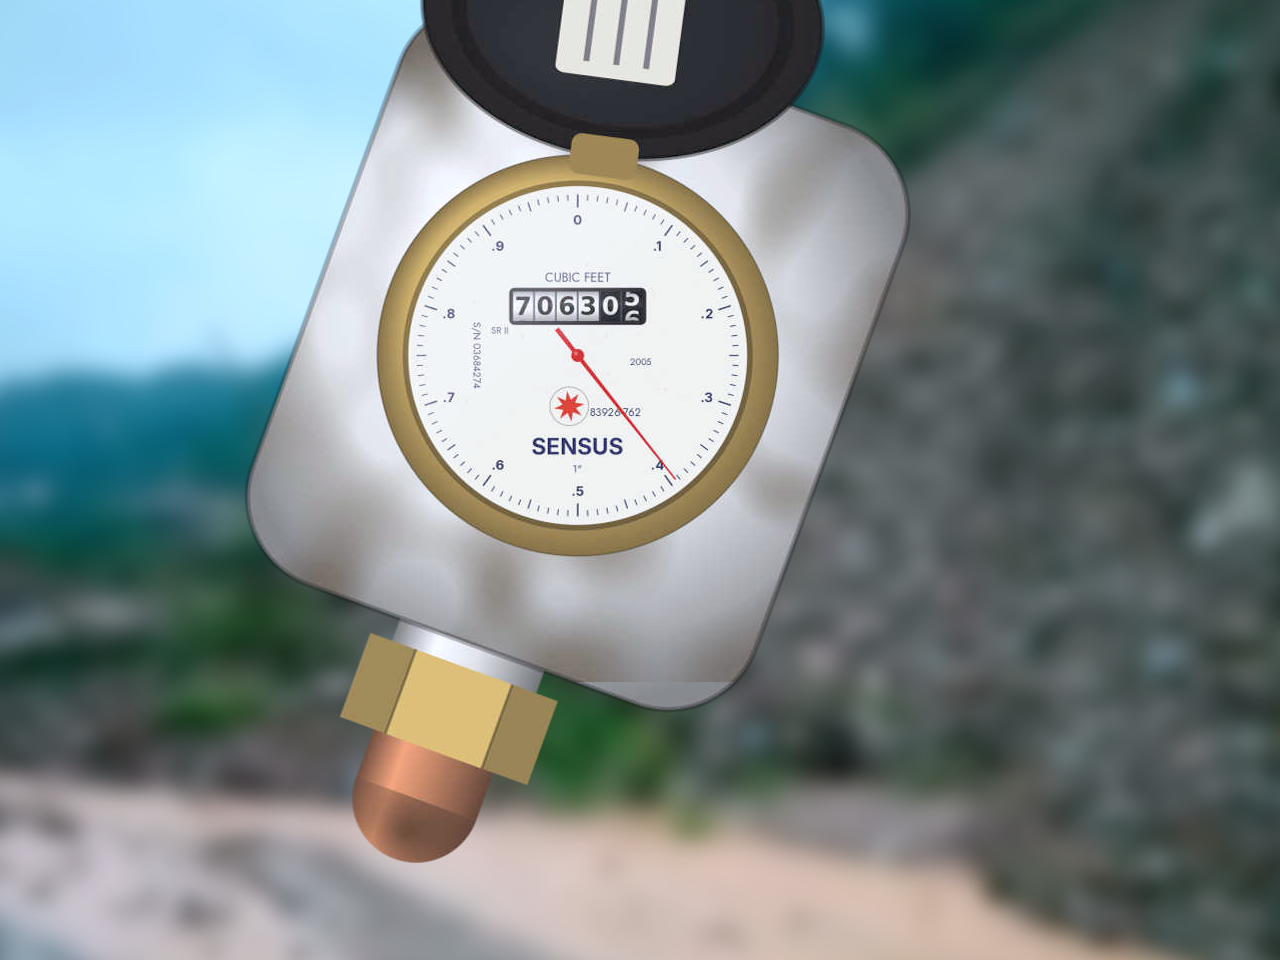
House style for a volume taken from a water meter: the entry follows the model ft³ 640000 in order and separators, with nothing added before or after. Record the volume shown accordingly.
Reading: ft³ 706305.39
